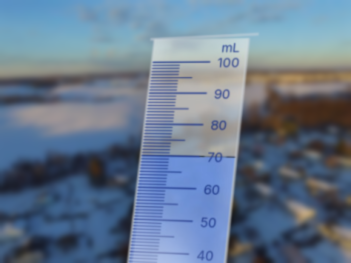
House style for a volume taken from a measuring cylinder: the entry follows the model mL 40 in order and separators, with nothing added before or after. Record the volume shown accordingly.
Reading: mL 70
